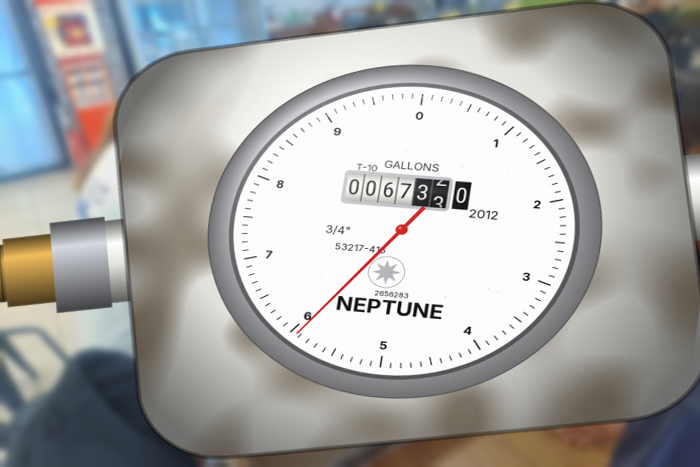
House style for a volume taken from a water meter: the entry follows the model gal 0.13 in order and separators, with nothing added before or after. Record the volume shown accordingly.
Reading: gal 67325.9
